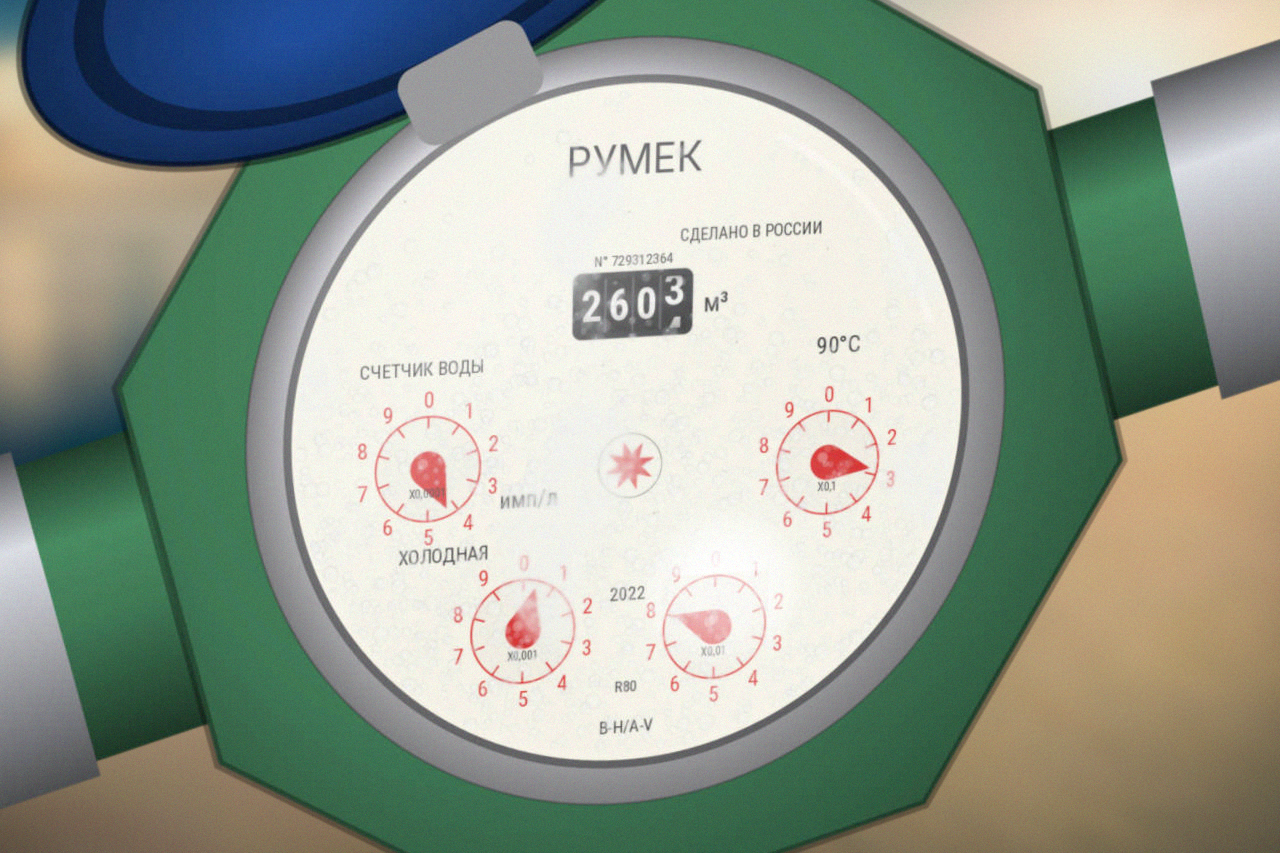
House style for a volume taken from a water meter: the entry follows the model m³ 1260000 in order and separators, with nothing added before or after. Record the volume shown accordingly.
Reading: m³ 2603.2804
